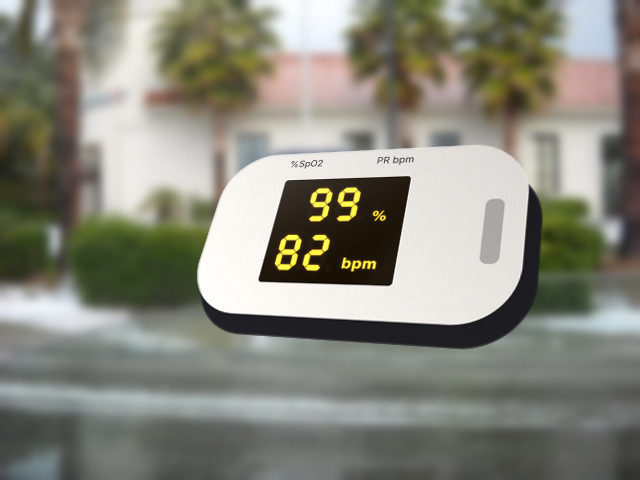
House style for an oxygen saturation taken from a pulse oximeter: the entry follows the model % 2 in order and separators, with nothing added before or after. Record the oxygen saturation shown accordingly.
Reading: % 99
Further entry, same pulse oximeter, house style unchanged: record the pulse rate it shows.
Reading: bpm 82
